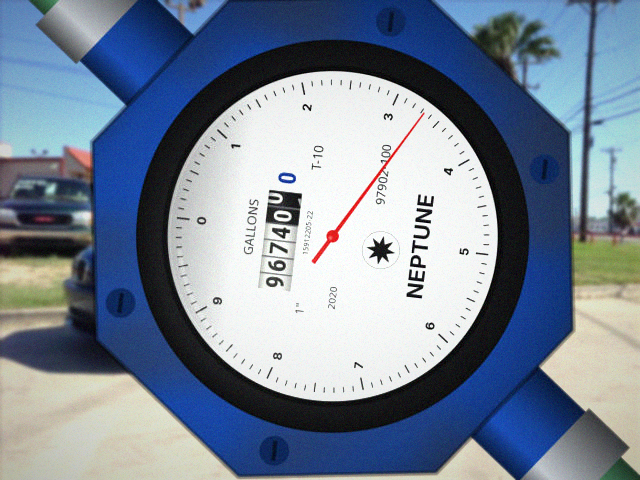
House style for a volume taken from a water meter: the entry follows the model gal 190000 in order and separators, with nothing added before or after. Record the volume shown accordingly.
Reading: gal 9674003.3
